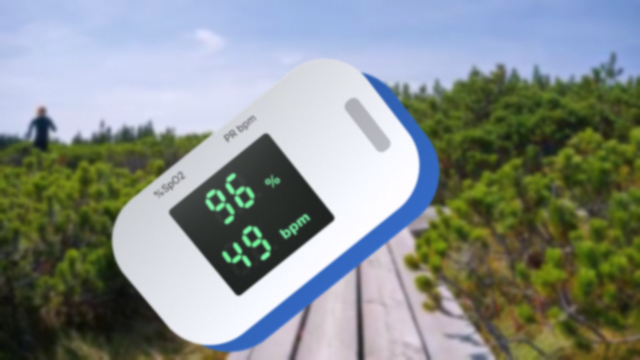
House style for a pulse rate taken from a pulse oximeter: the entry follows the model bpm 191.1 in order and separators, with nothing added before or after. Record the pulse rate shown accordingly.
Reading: bpm 49
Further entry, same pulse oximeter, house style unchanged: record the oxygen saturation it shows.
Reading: % 96
